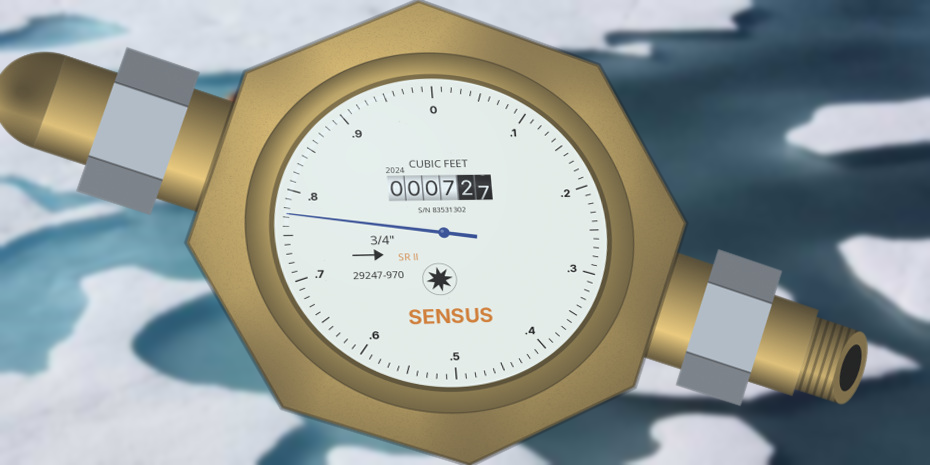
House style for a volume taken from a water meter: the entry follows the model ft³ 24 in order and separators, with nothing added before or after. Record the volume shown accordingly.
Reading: ft³ 726.77
